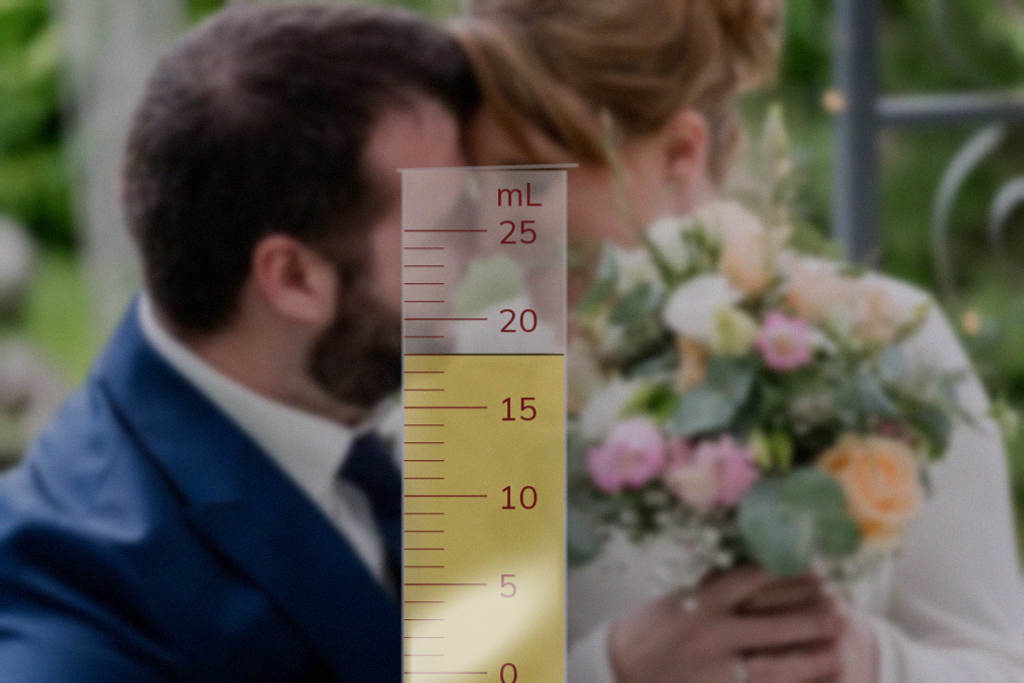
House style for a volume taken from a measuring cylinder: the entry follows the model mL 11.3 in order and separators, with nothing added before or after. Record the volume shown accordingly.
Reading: mL 18
